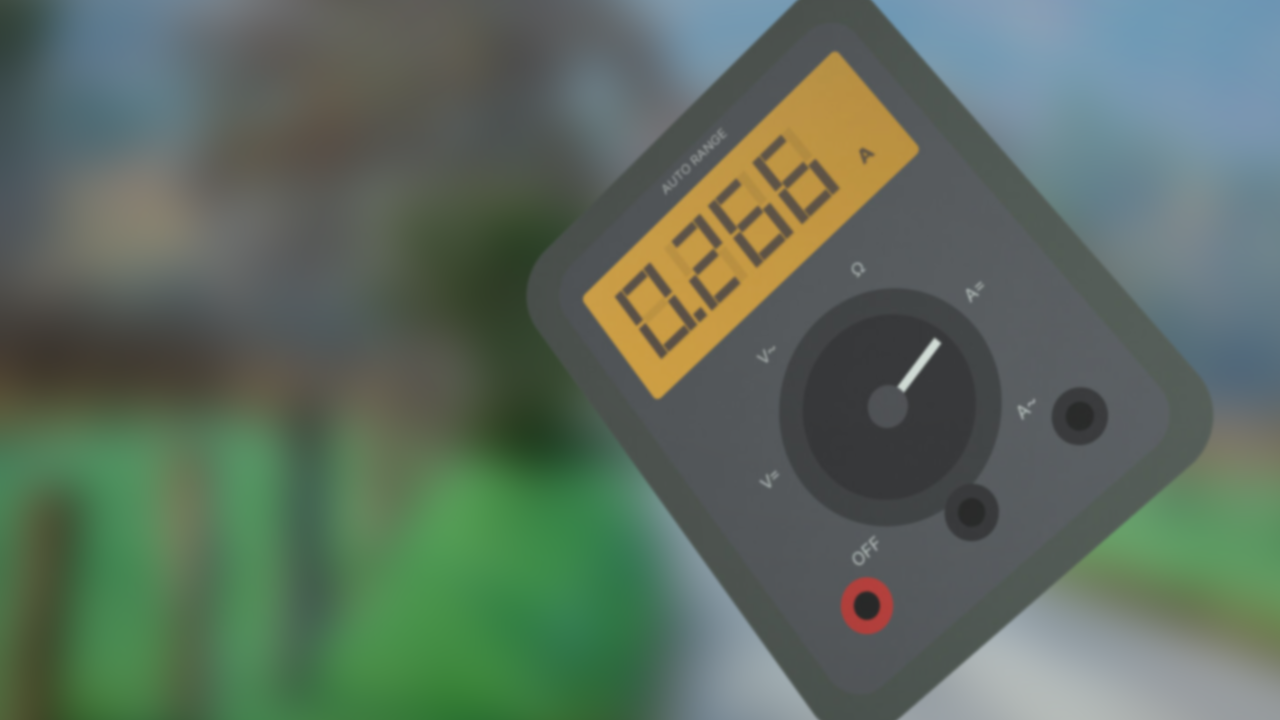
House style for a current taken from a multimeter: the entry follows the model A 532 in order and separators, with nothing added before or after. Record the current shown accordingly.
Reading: A 0.266
